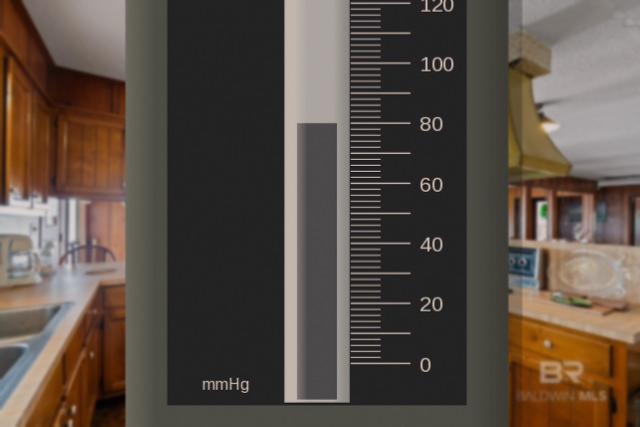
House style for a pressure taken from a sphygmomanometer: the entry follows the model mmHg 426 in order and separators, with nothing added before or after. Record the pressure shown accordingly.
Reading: mmHg 80
